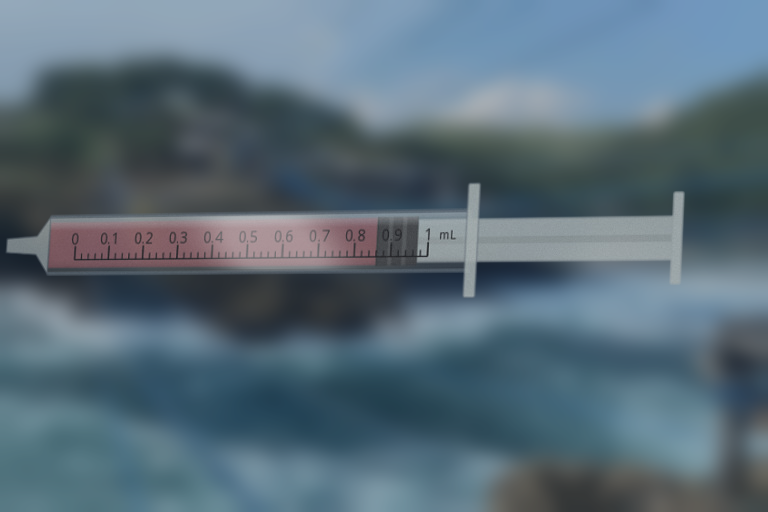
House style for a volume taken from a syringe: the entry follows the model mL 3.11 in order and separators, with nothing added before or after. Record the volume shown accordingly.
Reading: mL 0.86
